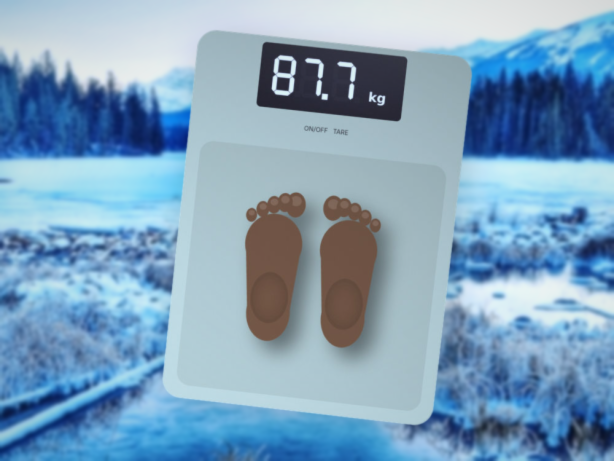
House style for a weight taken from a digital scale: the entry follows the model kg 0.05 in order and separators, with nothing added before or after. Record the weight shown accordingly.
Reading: kg 87.7
